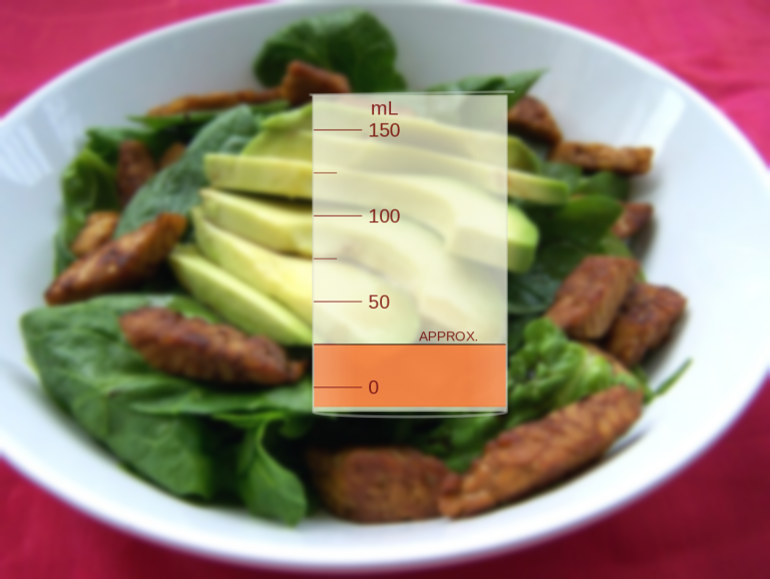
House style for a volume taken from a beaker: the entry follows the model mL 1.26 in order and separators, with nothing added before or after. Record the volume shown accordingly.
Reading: mL 25
